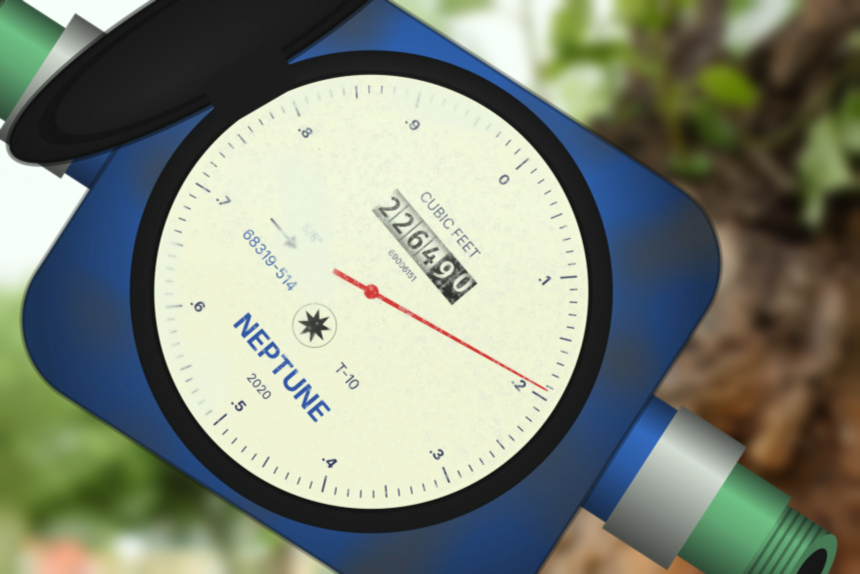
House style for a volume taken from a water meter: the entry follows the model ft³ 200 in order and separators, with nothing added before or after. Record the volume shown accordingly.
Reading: ft³ 226490.19
